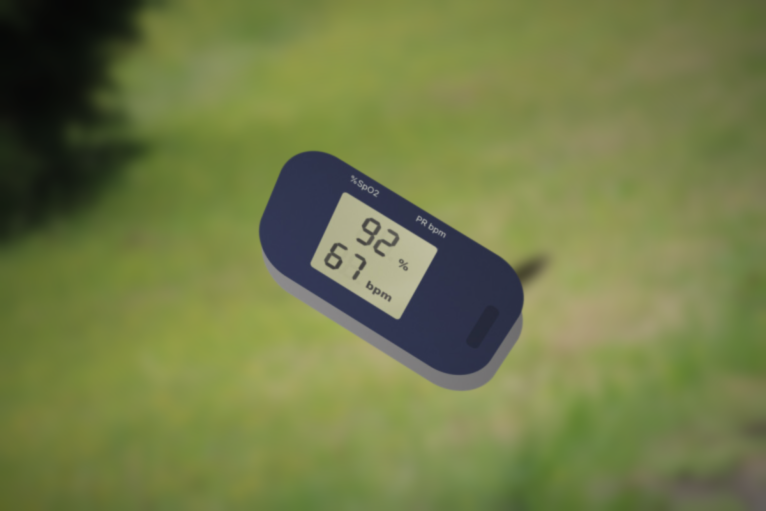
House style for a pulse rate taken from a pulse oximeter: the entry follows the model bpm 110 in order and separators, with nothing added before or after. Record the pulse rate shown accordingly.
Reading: bpm 67
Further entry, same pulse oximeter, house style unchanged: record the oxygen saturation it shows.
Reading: % 92
